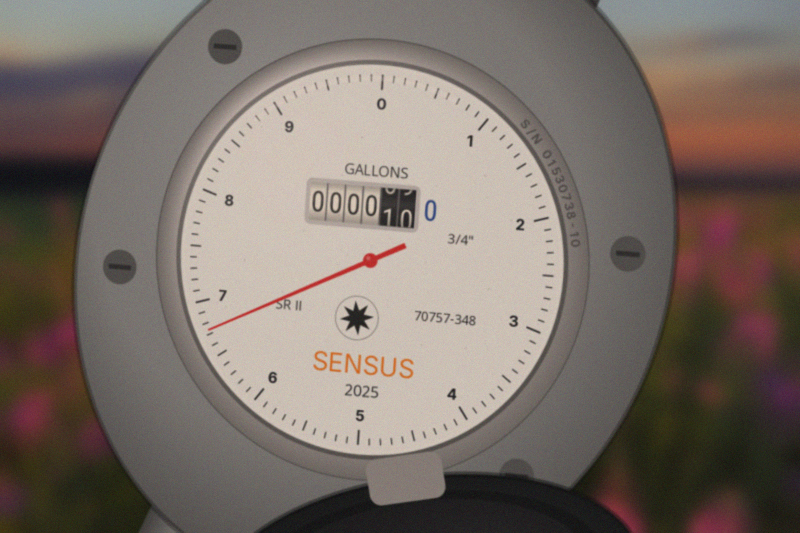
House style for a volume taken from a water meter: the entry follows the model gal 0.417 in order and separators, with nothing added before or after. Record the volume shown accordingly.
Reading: gal 96.7
